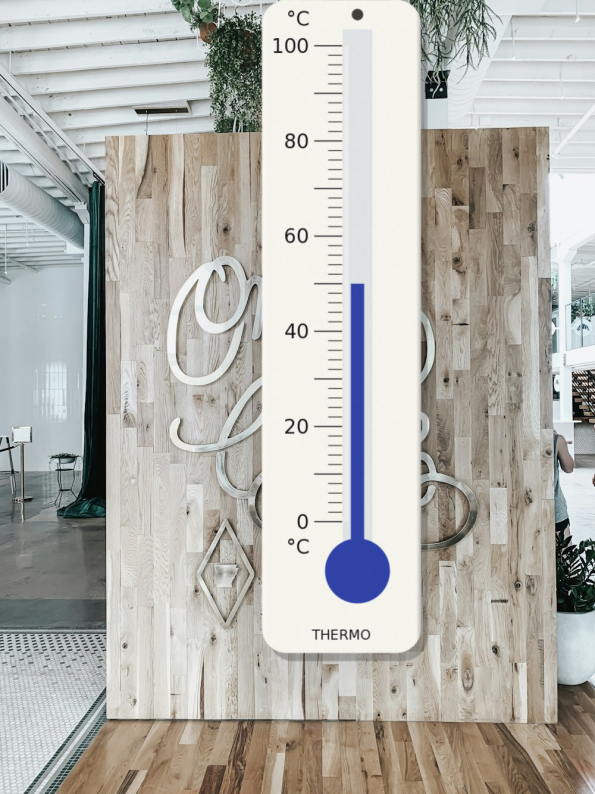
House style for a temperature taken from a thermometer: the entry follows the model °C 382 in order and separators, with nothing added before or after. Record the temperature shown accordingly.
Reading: °C 50
